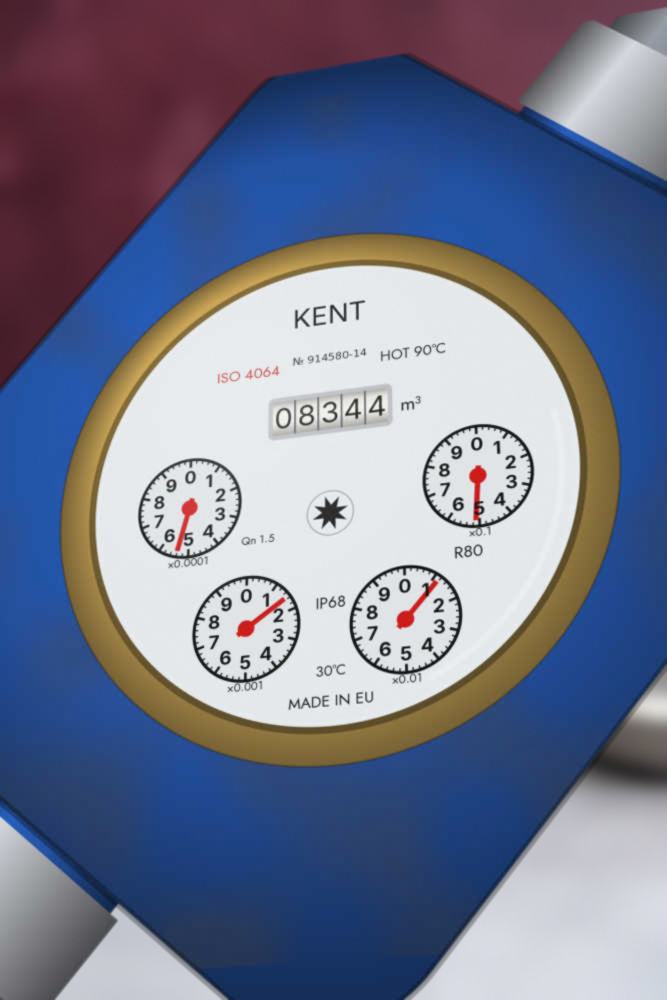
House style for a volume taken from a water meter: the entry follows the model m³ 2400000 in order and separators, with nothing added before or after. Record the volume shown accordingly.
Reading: m³ 8344.5115
